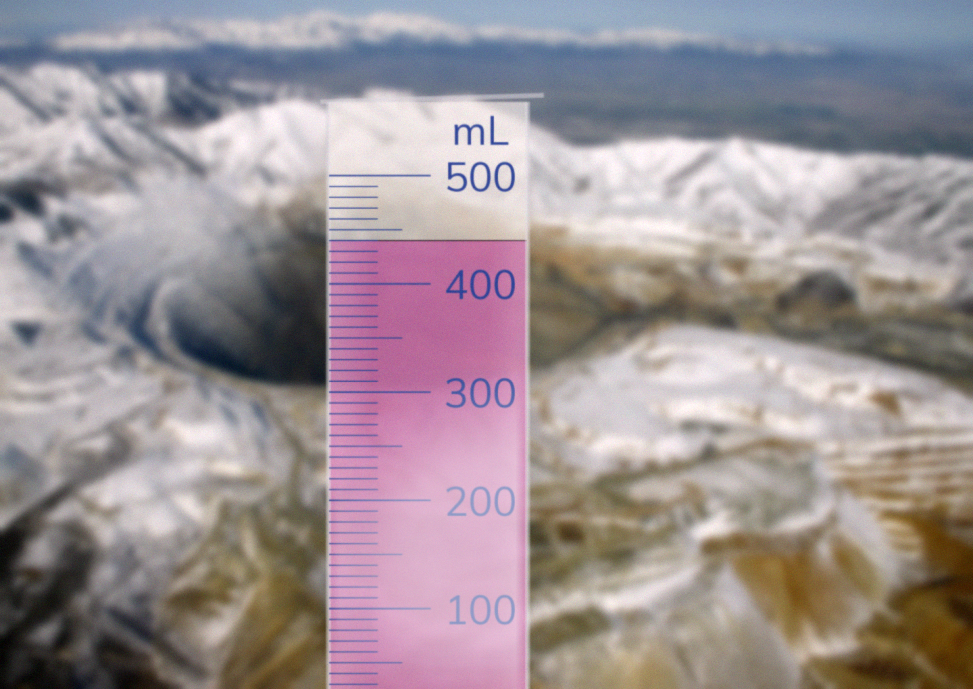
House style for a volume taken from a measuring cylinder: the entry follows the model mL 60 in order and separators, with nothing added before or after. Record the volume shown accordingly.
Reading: mL 440
